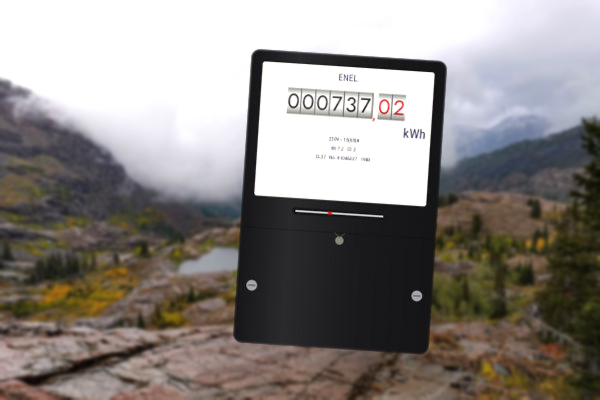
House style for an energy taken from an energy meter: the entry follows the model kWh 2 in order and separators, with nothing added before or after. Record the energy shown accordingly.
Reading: kWh 737.02
